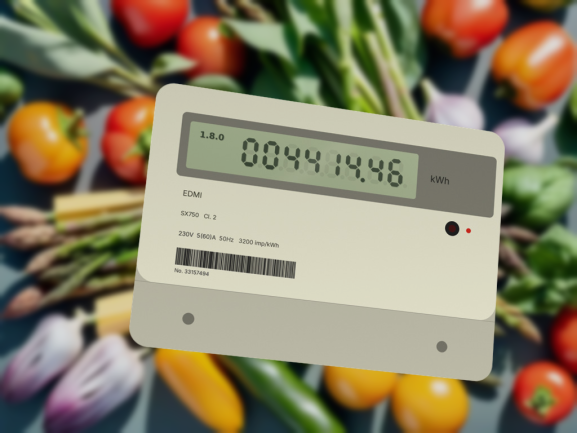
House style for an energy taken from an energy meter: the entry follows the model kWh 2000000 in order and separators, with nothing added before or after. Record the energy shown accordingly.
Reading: kWh 4414.46
